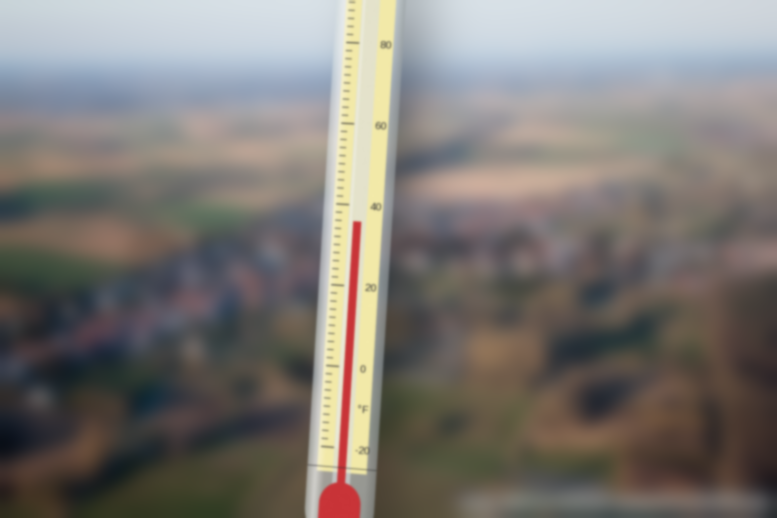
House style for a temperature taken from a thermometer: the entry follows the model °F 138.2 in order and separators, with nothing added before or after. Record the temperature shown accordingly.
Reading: °F 36
